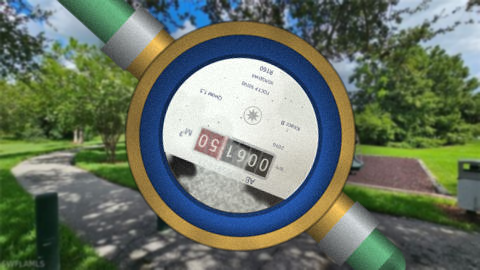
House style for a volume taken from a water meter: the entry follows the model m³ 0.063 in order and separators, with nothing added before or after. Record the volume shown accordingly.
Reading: m³ 61.50
